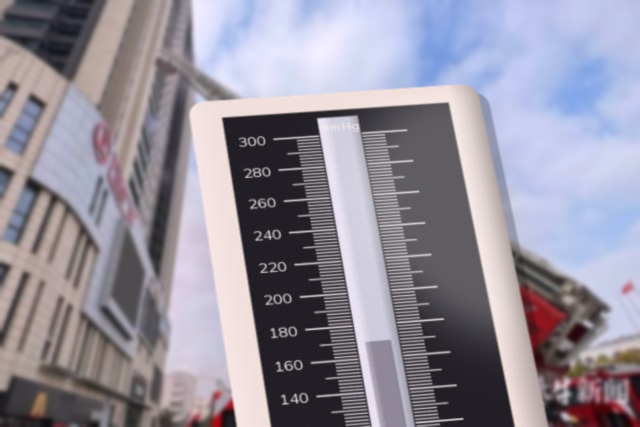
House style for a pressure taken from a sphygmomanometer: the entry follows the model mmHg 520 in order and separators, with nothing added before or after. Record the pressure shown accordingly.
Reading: mmHg 170
